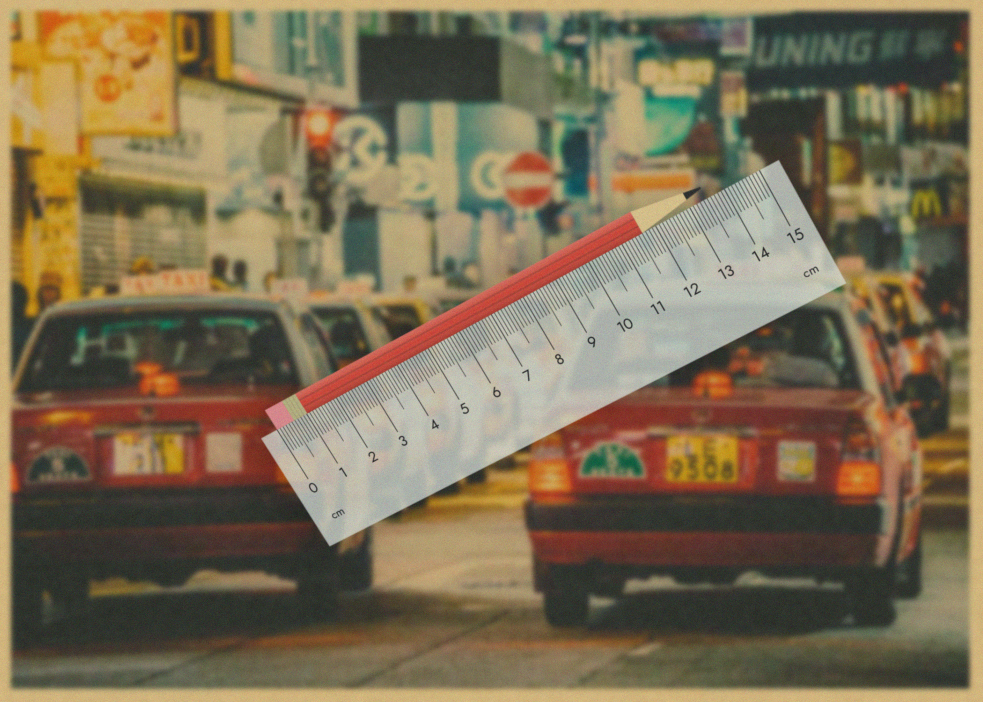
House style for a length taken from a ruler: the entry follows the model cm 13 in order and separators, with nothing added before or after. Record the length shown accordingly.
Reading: cm 13.5
